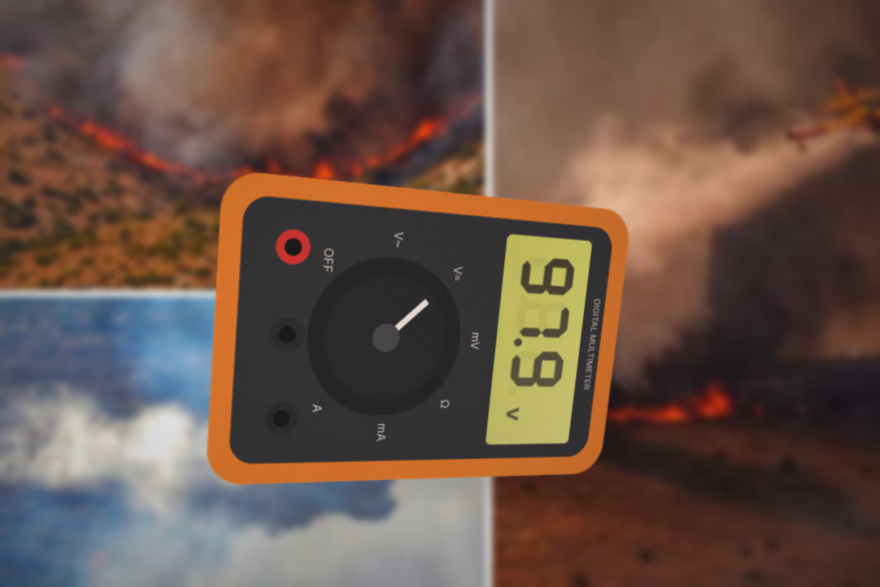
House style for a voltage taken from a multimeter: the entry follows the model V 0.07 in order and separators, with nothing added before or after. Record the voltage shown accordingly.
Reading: V 97.9
